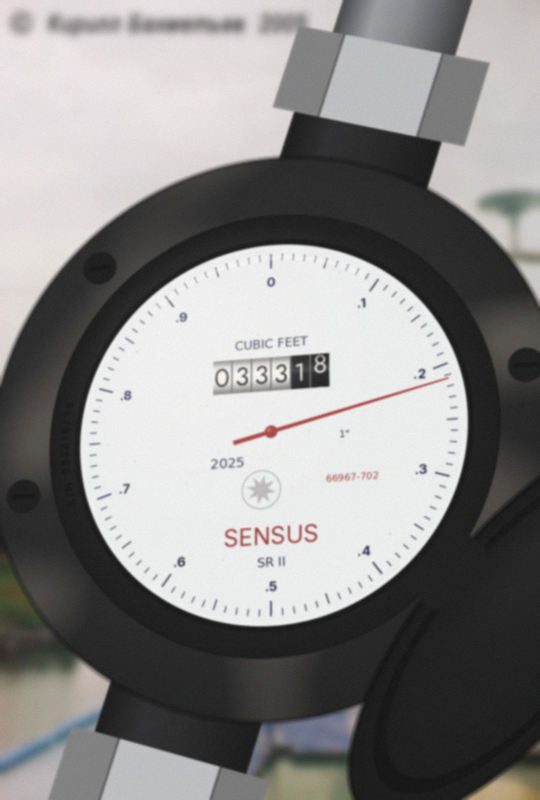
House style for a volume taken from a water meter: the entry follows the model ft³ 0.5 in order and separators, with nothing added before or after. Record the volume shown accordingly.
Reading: ft³ 33318.21
